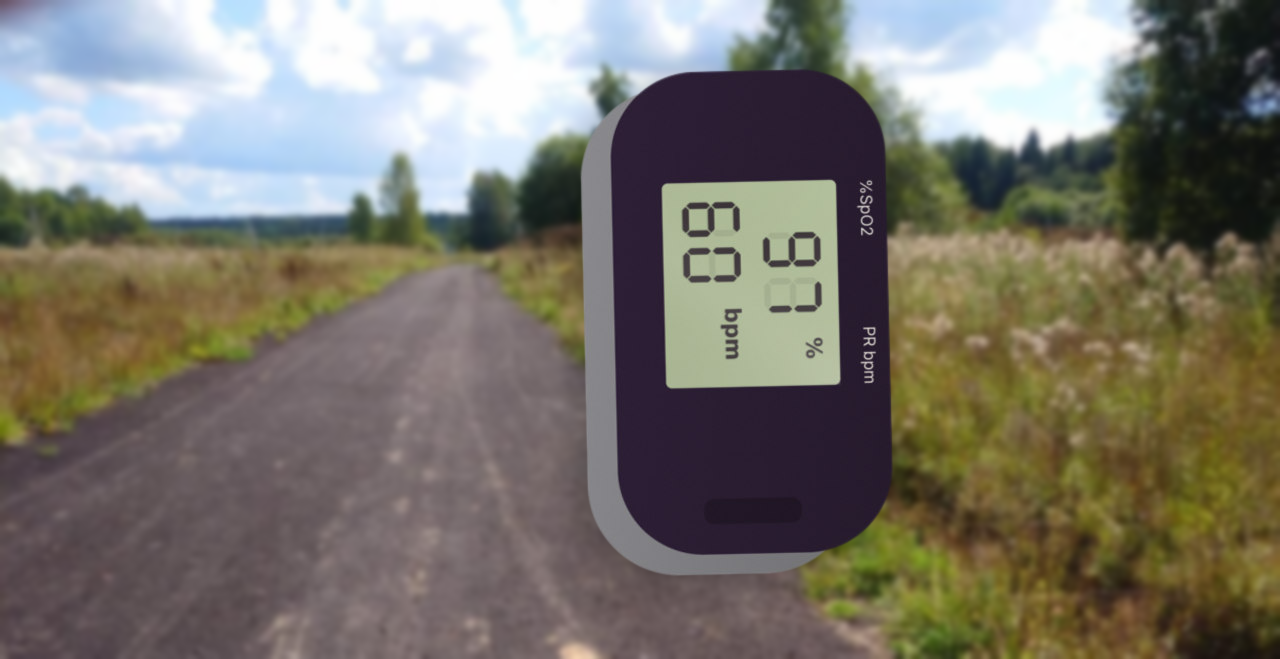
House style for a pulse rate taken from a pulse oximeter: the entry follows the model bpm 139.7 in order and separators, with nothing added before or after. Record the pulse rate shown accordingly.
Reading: bpm 60
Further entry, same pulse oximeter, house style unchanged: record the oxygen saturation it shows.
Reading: % 97
